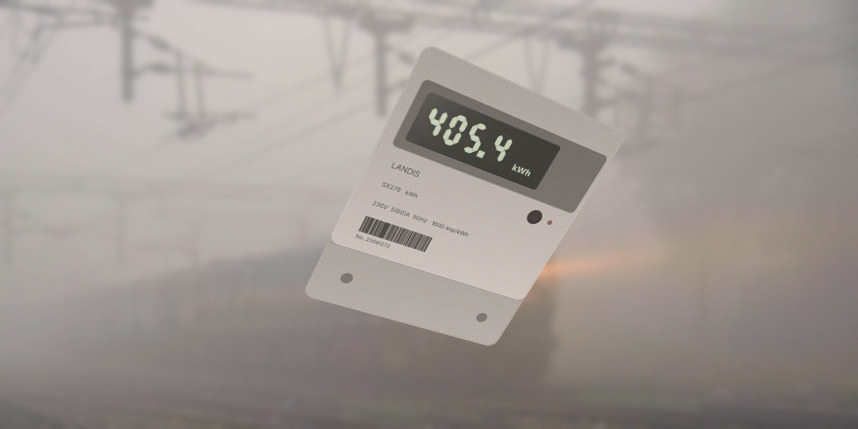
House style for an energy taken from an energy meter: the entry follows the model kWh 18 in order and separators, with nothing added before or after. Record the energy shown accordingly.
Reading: kWh 405.4
